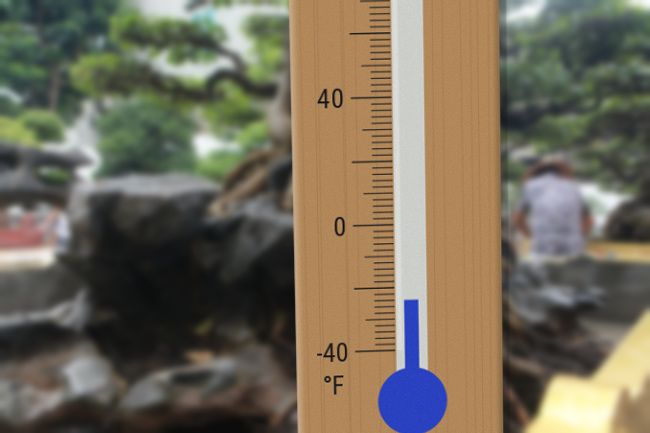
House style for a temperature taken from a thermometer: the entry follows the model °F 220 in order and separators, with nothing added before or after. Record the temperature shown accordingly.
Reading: °F -24
